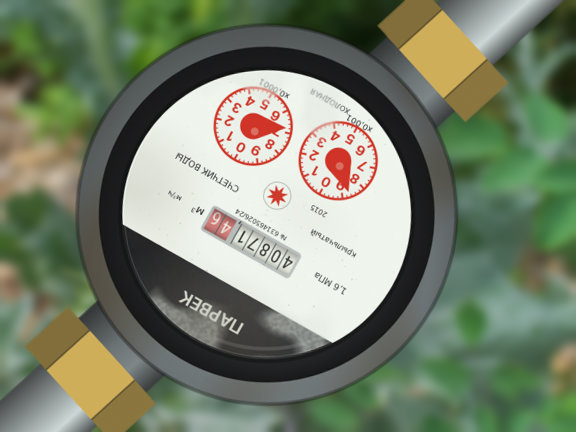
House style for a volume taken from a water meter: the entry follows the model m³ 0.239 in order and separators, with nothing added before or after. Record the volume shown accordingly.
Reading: m³ 40871.4586
